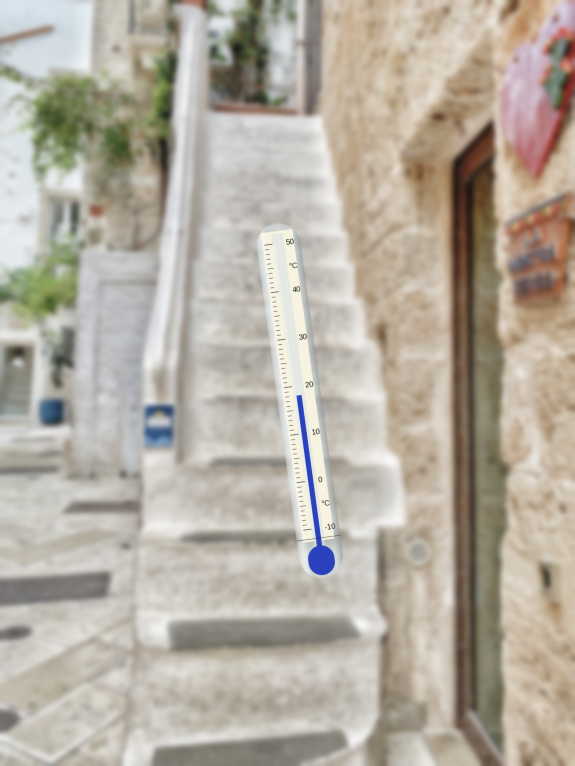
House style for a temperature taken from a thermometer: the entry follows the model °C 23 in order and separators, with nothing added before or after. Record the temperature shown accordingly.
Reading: °C 18
